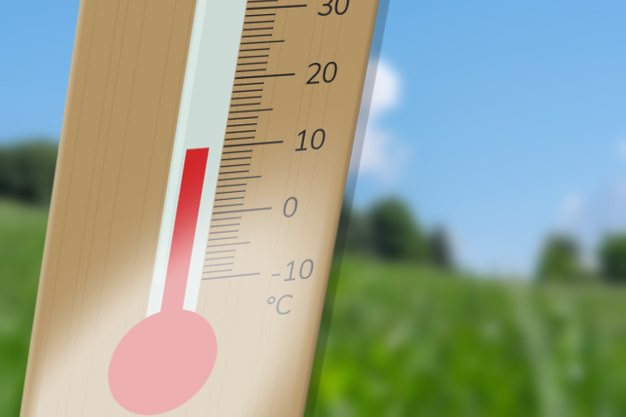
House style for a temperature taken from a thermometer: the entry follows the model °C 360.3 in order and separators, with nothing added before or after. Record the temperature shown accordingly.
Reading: °C 10
